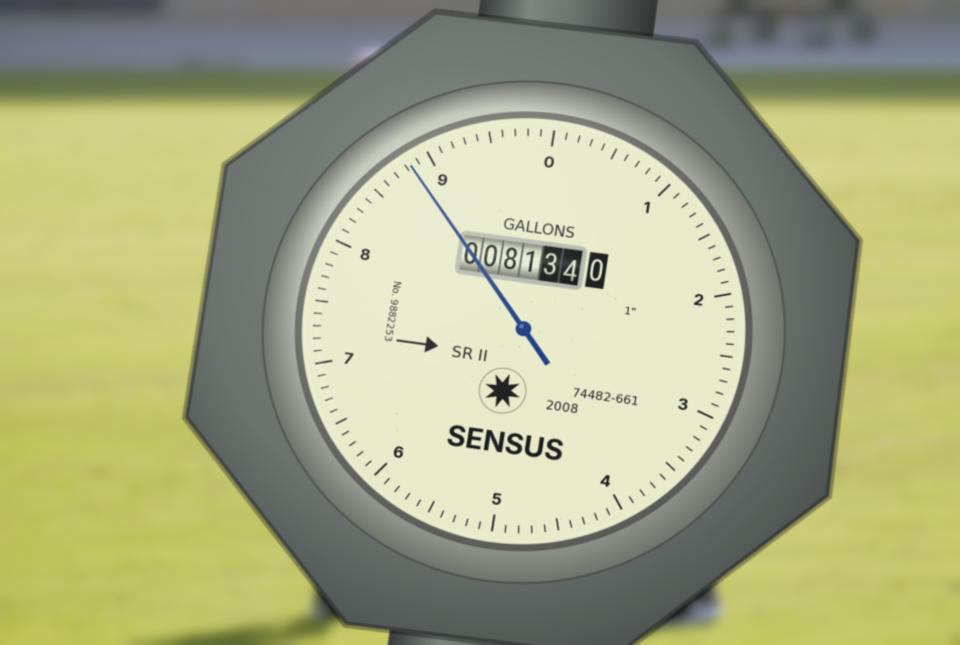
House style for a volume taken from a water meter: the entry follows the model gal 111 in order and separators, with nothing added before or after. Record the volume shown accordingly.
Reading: gal 81338.8
